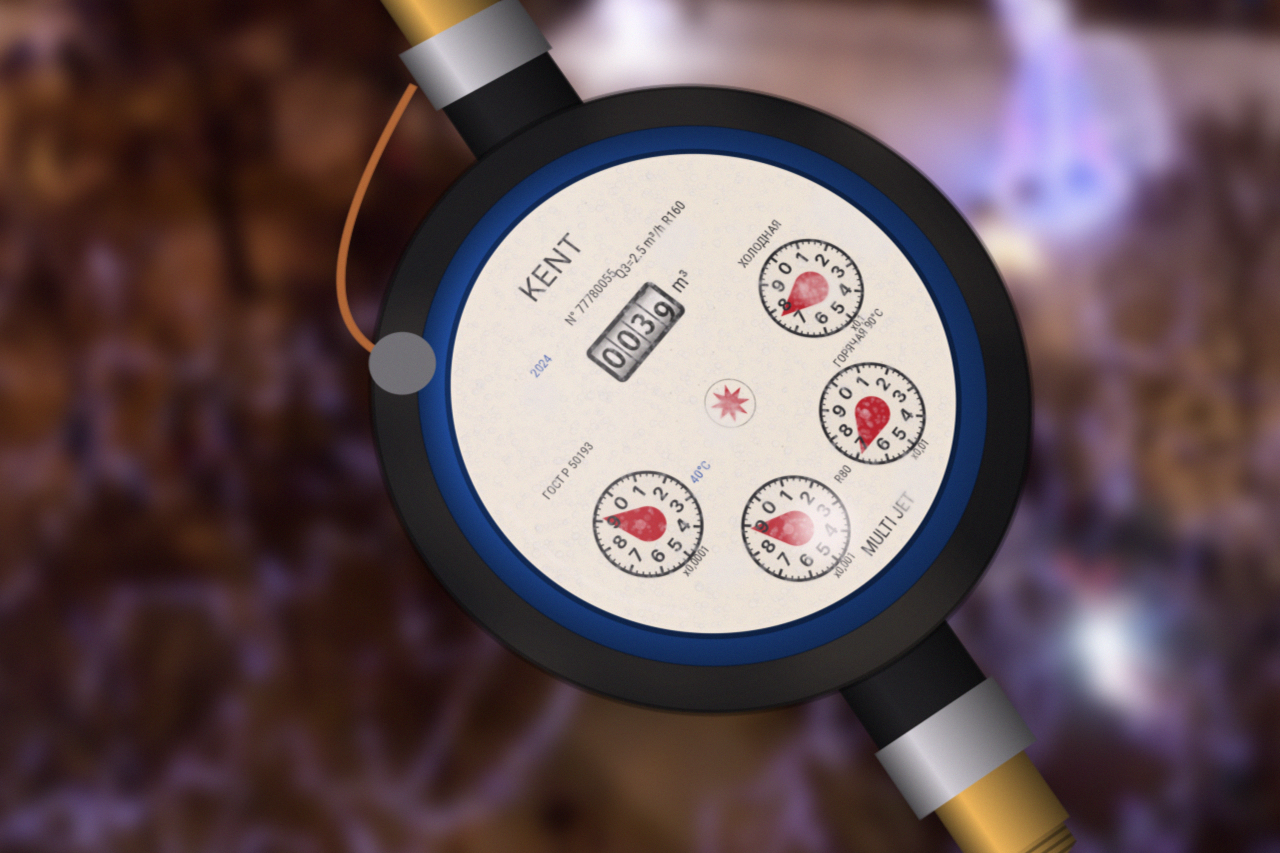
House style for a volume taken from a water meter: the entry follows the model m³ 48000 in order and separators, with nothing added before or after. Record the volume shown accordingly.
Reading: m³ 38.7689
